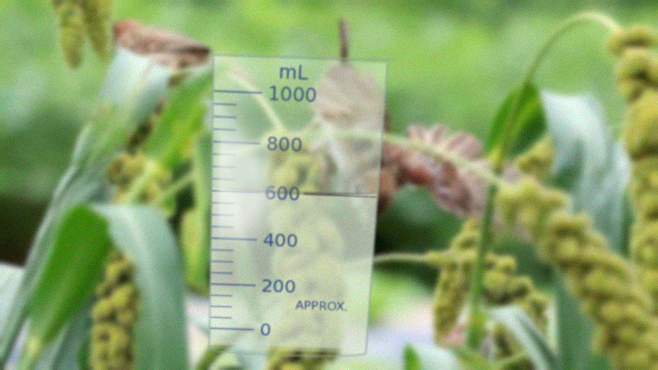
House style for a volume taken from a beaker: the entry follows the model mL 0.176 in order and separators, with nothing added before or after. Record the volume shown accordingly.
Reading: mL 600
